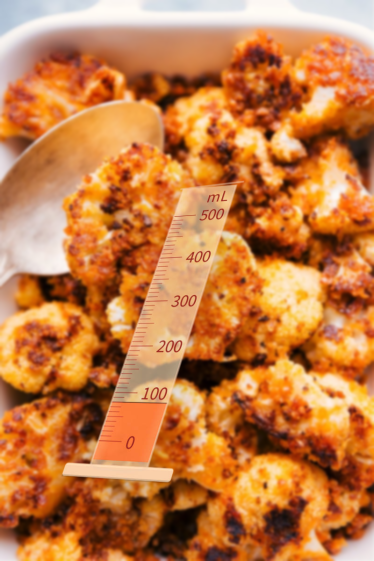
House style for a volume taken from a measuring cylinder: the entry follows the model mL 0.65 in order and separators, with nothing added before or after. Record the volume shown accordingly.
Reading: mL 80
